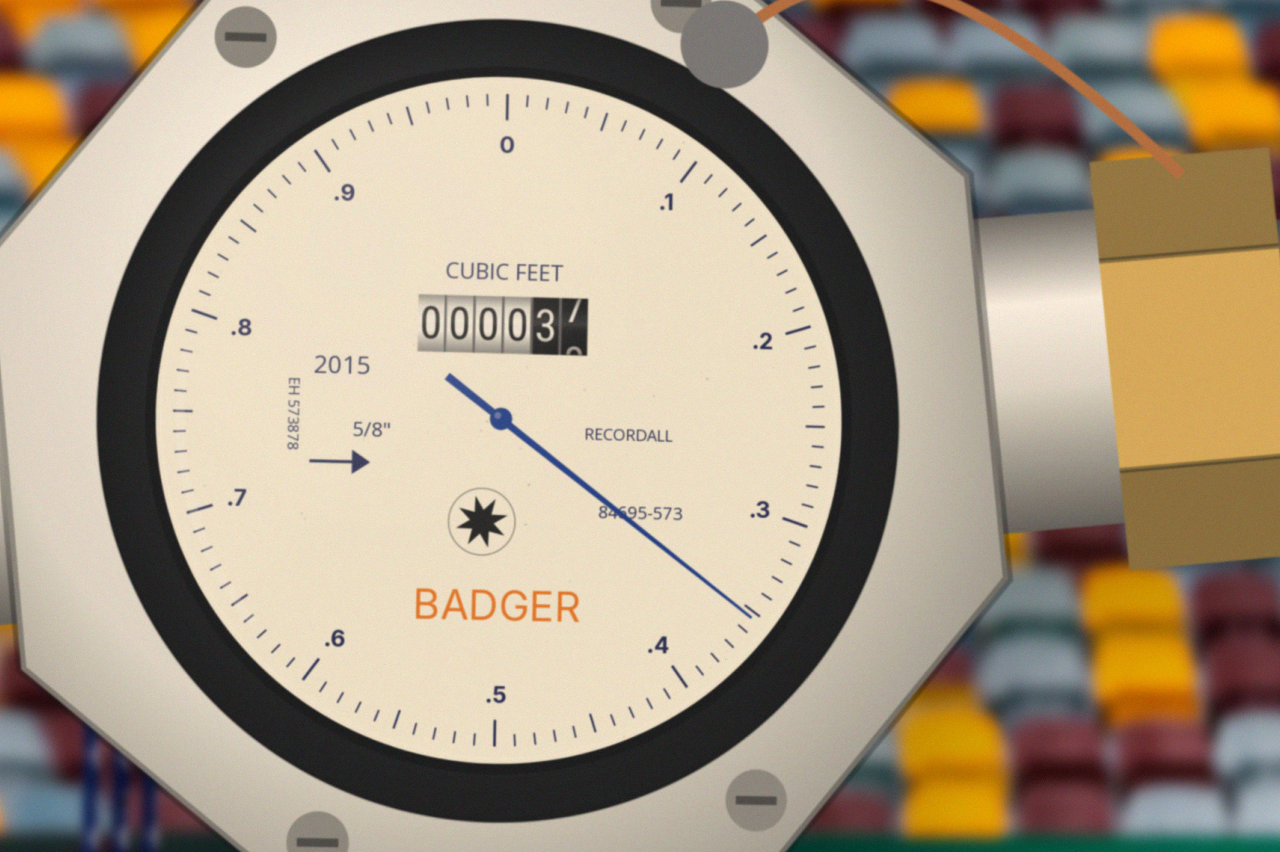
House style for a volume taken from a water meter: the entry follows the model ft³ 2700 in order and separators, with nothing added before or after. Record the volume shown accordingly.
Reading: ft³ 37.35
